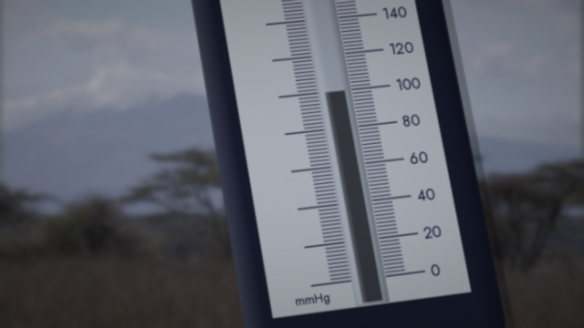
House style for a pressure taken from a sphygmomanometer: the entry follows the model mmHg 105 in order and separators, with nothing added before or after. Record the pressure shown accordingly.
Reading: mmHg 100
